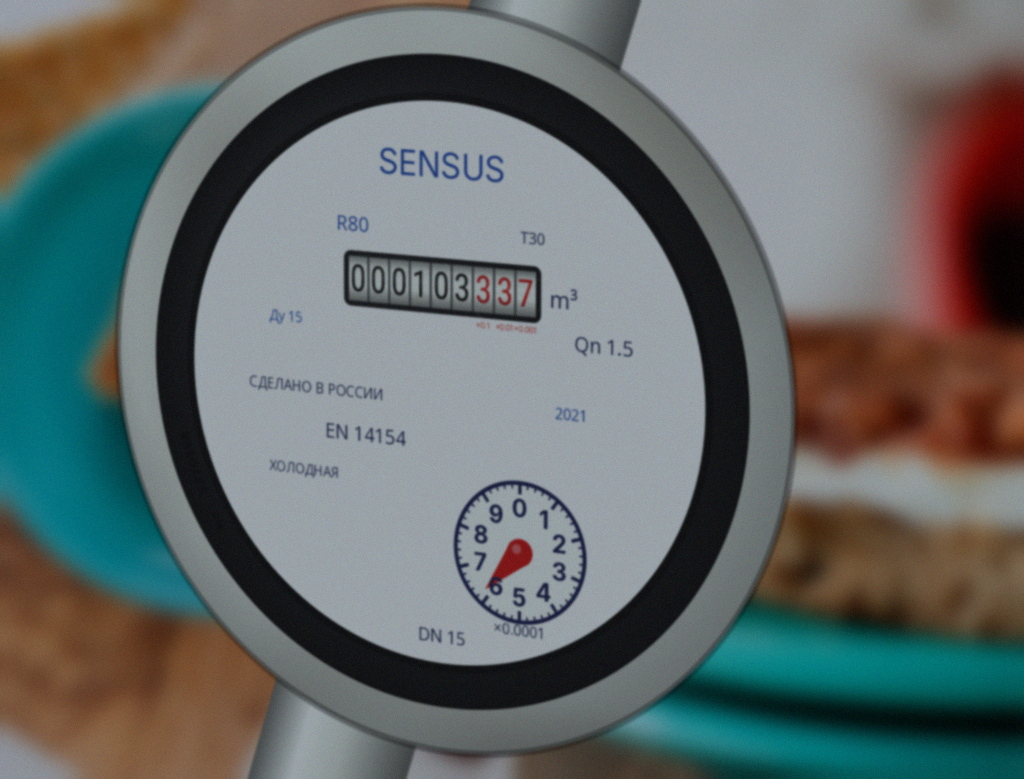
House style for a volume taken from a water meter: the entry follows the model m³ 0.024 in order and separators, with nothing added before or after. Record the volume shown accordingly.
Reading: m³ 103.3376
